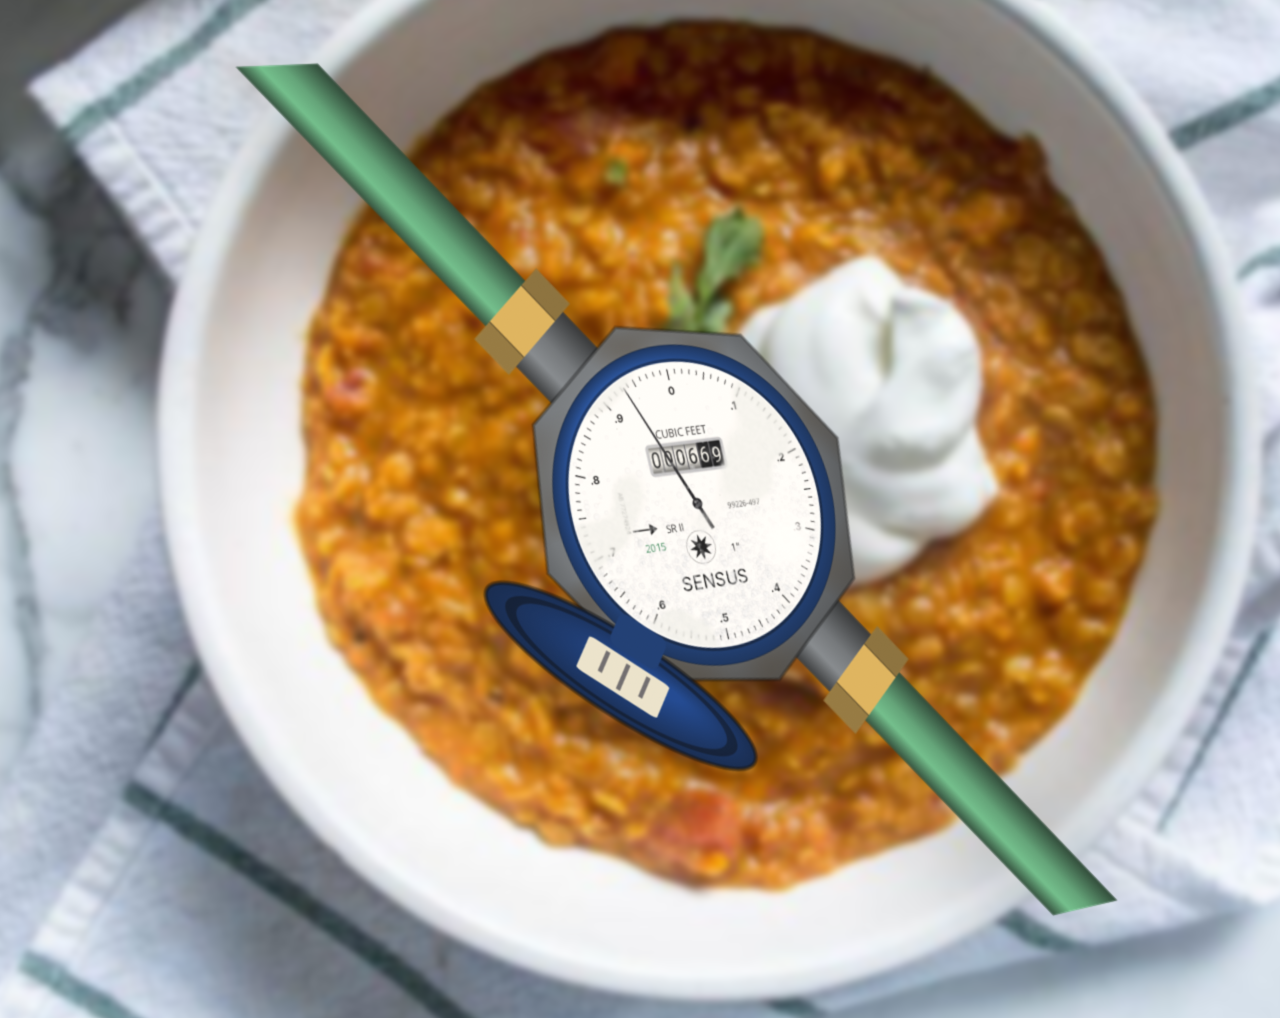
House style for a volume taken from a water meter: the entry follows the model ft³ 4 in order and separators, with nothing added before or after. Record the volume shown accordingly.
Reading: ft³ 668.93
